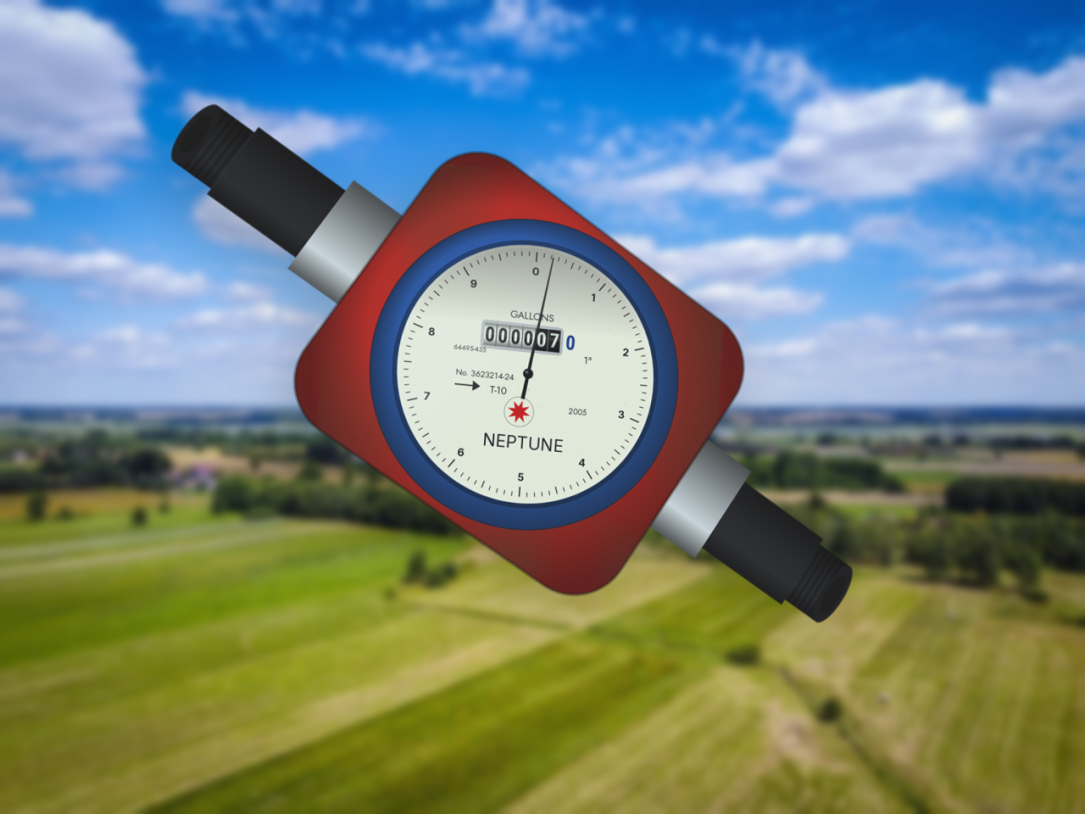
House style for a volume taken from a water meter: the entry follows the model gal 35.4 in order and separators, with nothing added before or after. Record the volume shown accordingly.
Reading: gal 70.2
